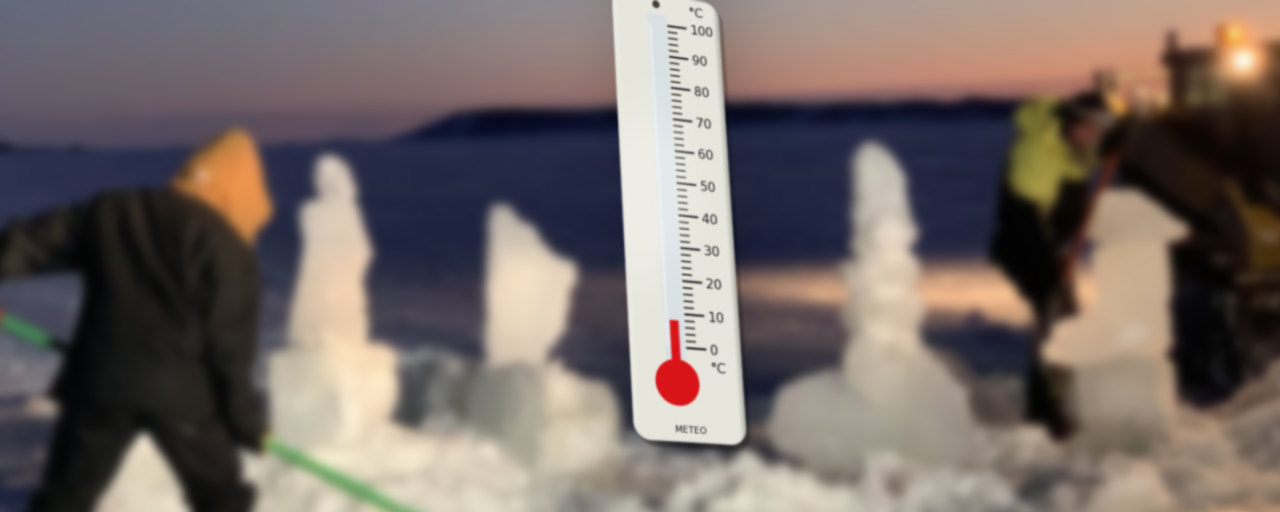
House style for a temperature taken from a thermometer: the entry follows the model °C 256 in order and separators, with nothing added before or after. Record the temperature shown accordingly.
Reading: °C 8
